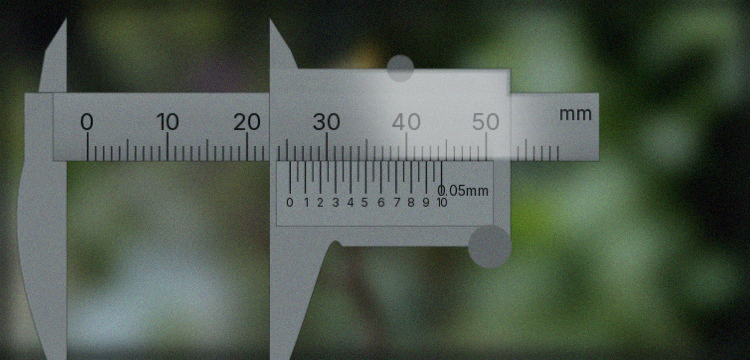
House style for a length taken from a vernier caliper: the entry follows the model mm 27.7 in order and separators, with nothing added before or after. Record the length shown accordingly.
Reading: mm 25.4
